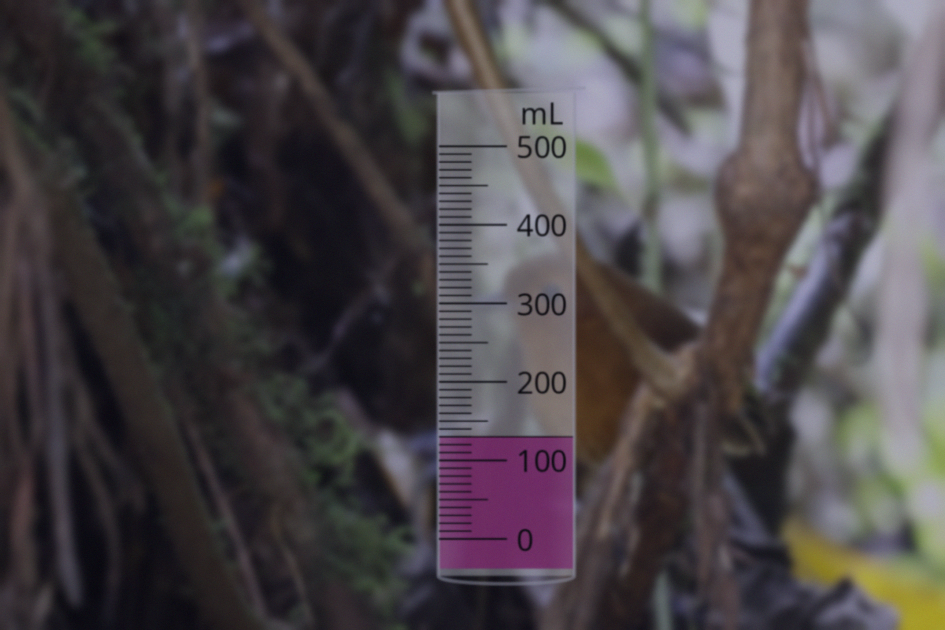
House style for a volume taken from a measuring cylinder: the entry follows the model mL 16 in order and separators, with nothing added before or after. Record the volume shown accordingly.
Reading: mL 130
